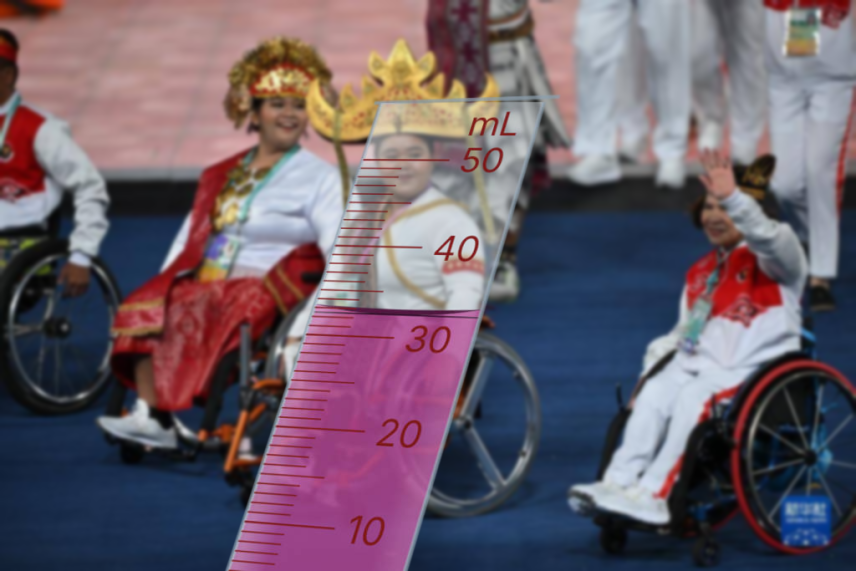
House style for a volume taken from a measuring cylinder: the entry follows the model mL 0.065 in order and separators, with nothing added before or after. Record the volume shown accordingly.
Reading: mL 32.5
